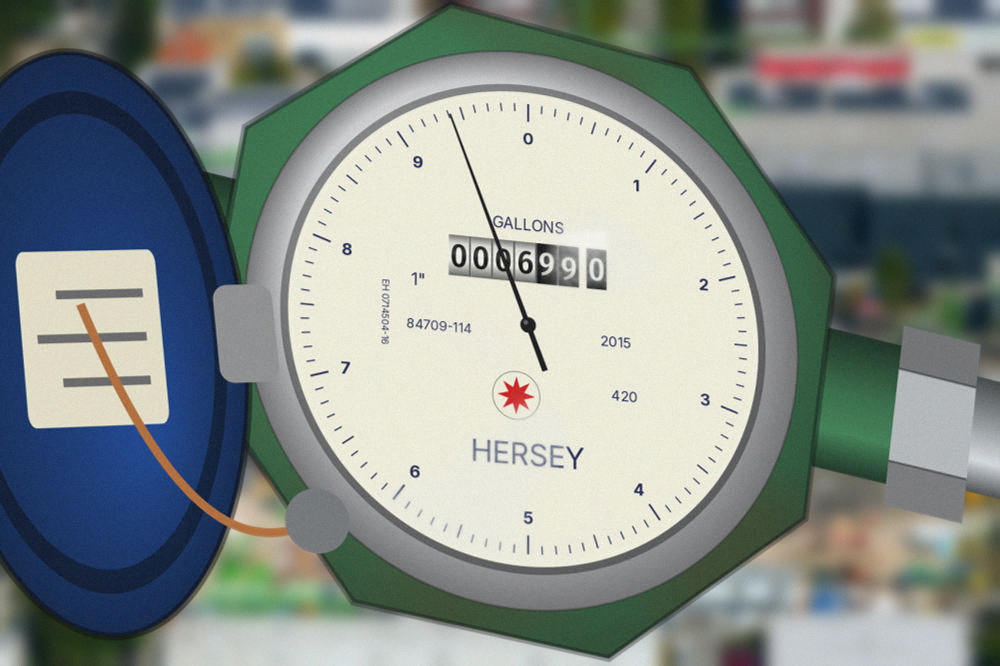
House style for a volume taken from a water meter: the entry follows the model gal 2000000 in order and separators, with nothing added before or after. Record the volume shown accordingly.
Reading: gal 6989.4
